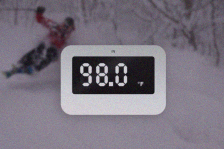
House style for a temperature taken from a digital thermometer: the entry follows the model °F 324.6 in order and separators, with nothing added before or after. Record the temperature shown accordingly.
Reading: °F 98.0
